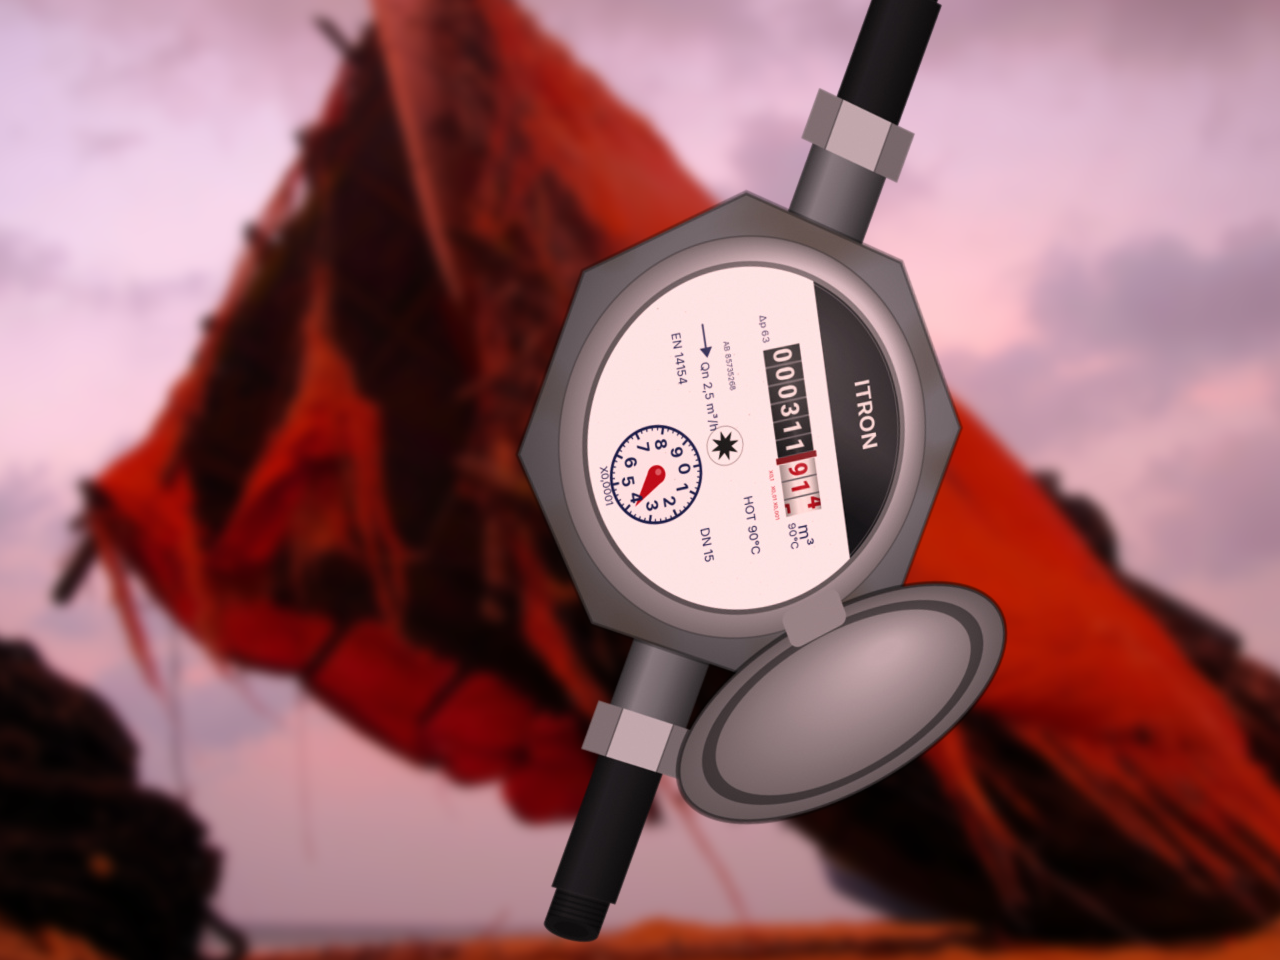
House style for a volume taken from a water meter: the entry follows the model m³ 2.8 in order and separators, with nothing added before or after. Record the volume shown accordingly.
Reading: m³ 311.9143
